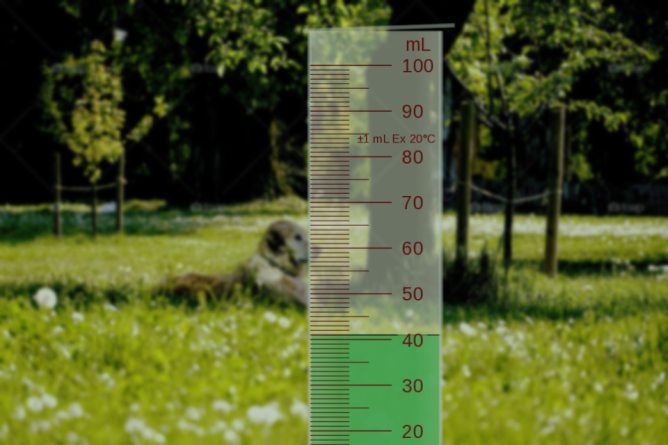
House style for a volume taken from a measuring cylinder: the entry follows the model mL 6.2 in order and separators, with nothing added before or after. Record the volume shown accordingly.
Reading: mL 41
